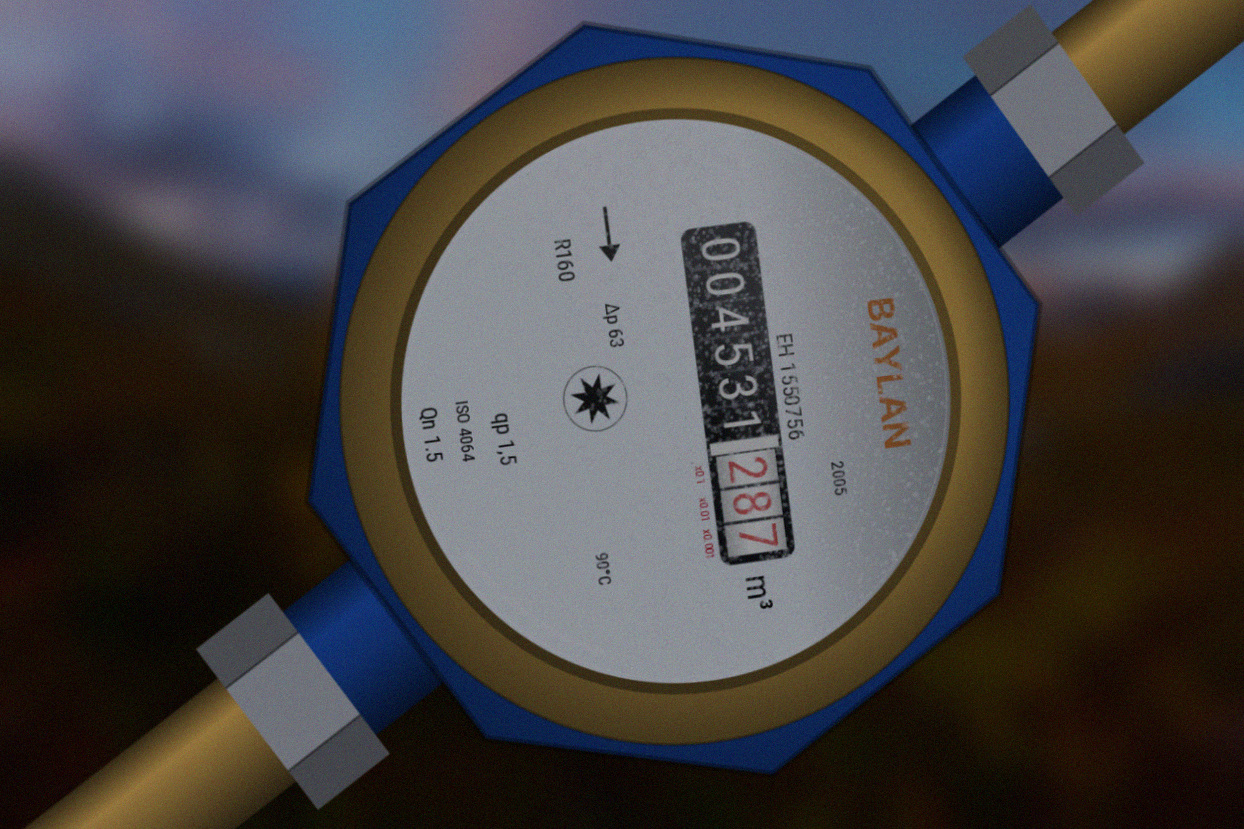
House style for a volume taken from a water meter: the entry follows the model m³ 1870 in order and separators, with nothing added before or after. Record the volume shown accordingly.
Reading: m³ 4531.287
